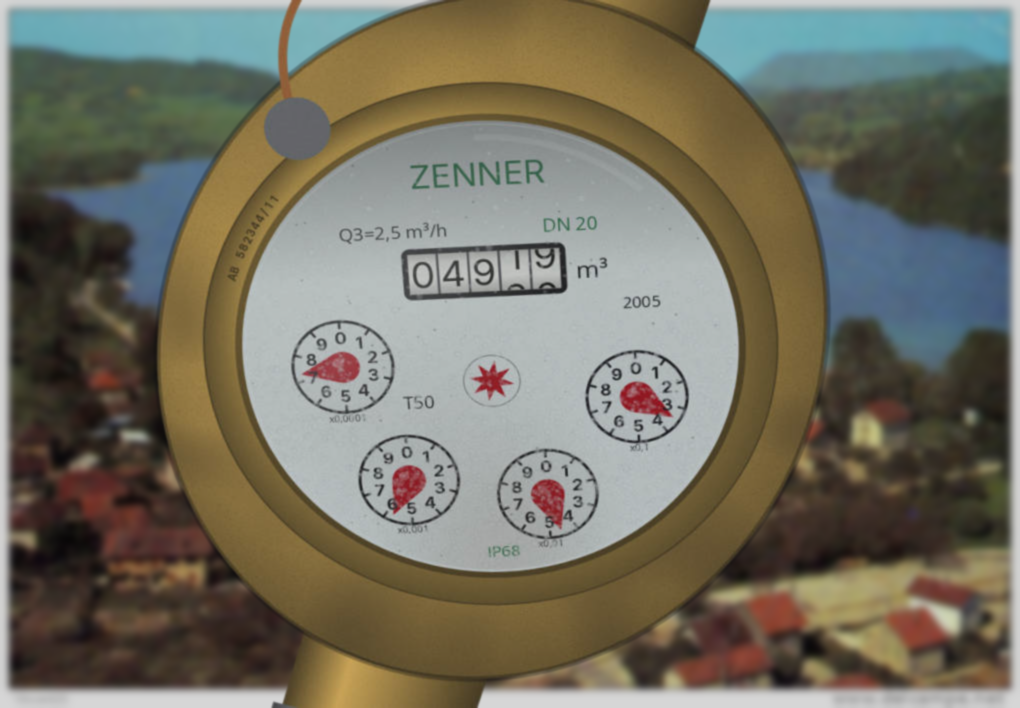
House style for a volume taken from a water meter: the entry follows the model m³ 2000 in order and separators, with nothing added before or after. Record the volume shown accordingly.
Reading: m³ 4919.3457
